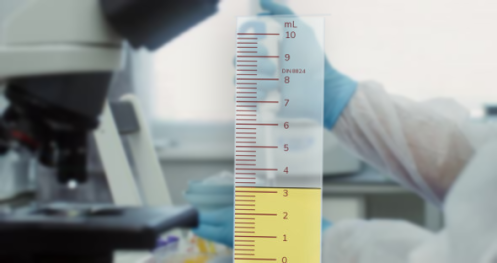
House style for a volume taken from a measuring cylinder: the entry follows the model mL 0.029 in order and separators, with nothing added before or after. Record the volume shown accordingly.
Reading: mL 3.2
